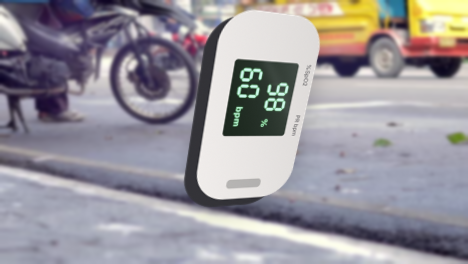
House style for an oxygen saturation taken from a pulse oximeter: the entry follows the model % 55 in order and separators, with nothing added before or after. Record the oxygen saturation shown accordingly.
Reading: % 98
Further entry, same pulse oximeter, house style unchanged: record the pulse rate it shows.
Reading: bpm 60
